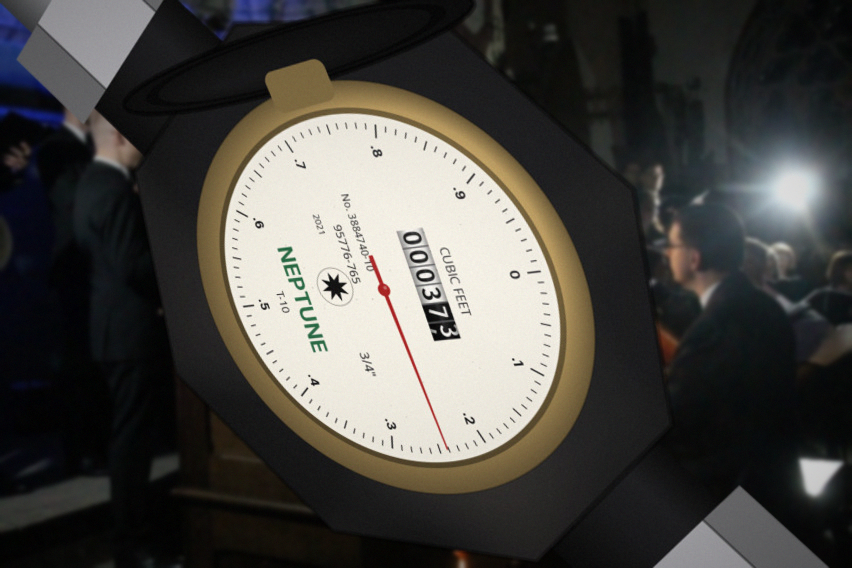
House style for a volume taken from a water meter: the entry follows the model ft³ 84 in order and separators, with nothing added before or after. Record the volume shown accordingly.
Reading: ft³ 373.24
